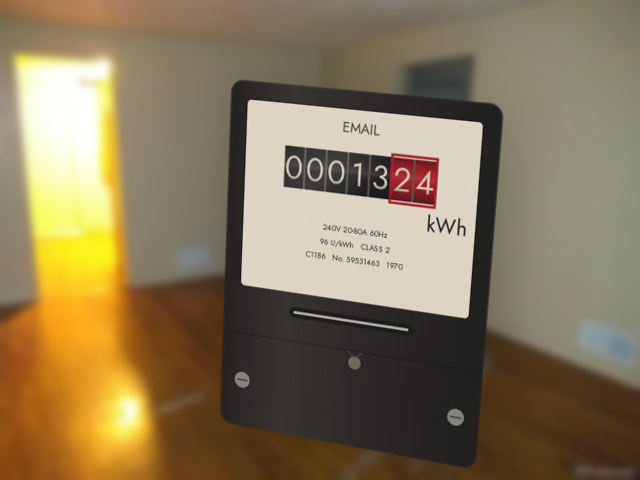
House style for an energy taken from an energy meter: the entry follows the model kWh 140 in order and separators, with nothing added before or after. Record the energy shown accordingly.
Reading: kWh 13.24
